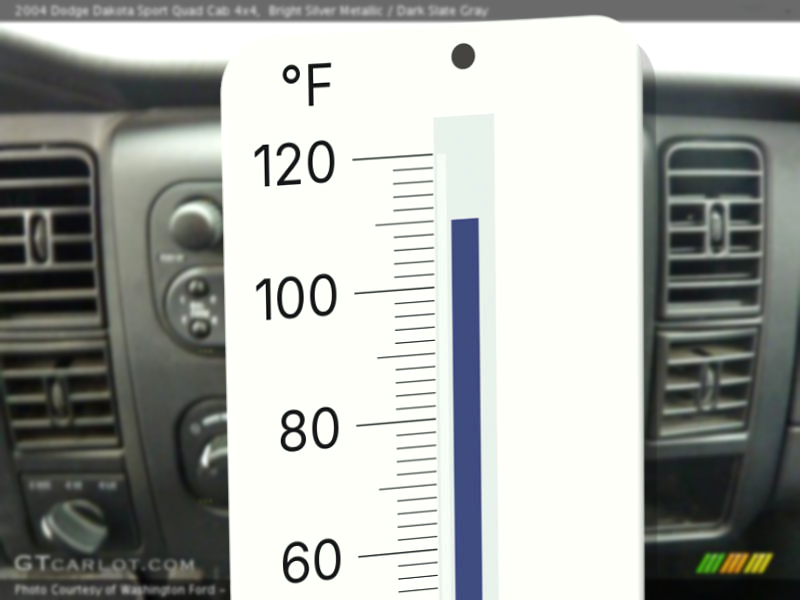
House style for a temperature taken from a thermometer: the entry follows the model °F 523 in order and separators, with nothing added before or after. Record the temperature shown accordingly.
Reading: °F 110
